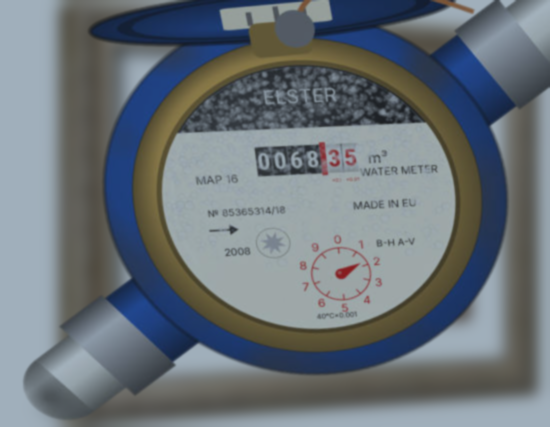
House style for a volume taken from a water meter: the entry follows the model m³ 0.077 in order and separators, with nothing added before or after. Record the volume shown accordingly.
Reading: m³ 68.351
